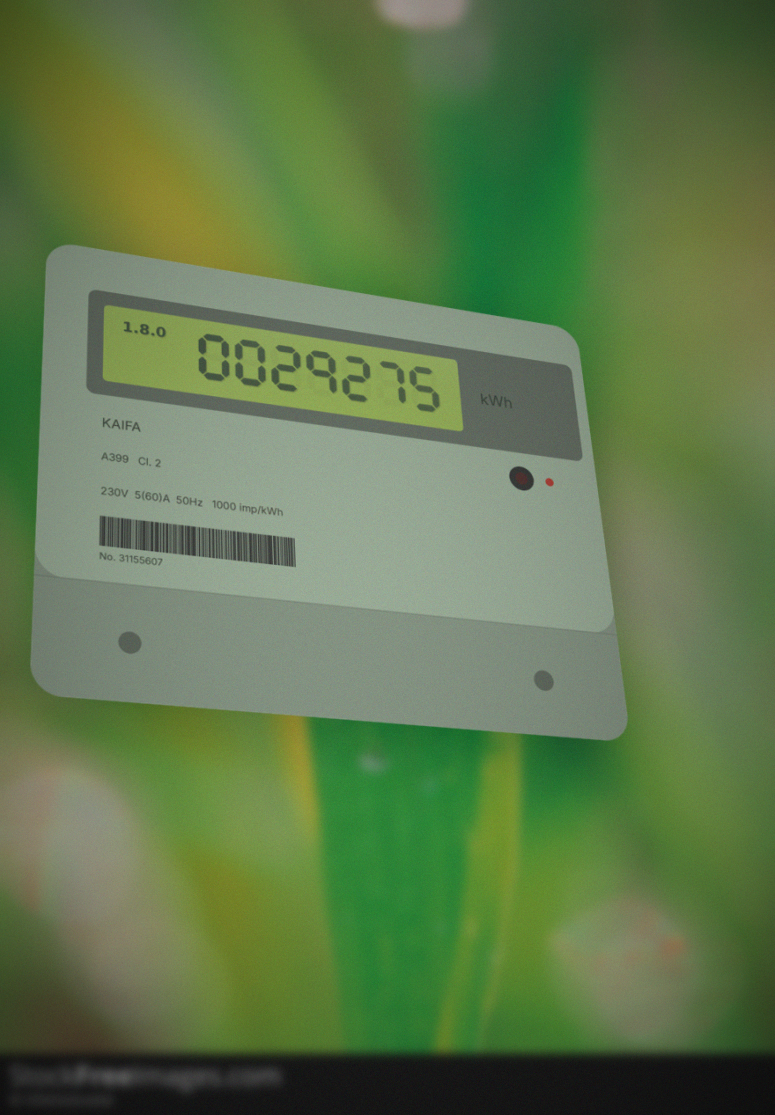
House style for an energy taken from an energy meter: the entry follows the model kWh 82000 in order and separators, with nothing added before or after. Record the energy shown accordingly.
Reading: kWh 29275
